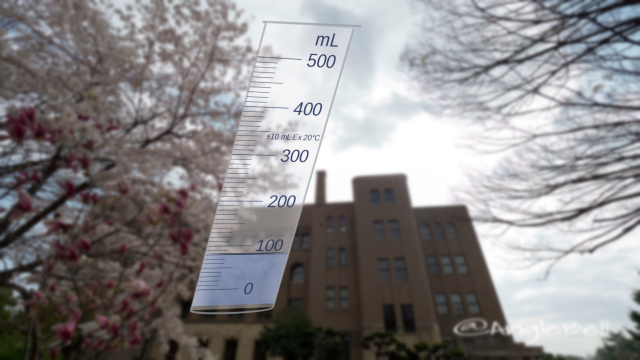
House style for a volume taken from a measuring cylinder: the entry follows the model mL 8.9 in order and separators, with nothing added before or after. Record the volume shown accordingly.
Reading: mL 80
